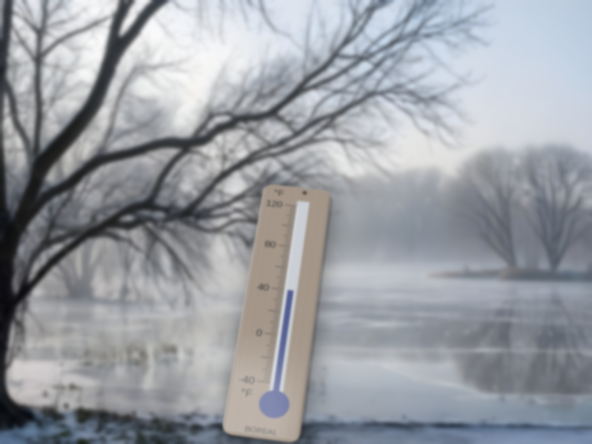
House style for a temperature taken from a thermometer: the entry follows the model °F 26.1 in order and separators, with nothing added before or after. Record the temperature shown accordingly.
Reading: °F 40
